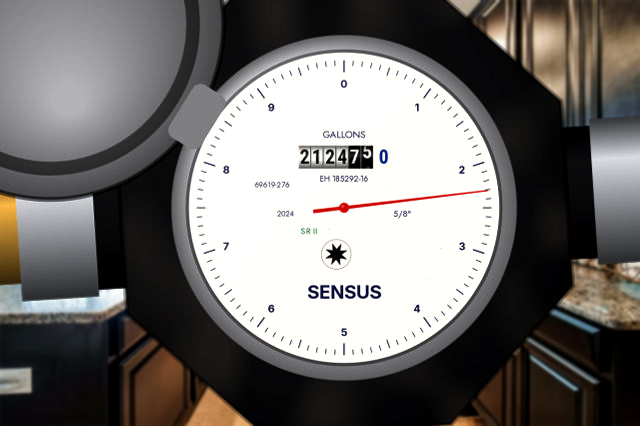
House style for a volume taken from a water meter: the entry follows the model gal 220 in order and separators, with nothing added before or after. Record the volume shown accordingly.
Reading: gal 2124752.3
